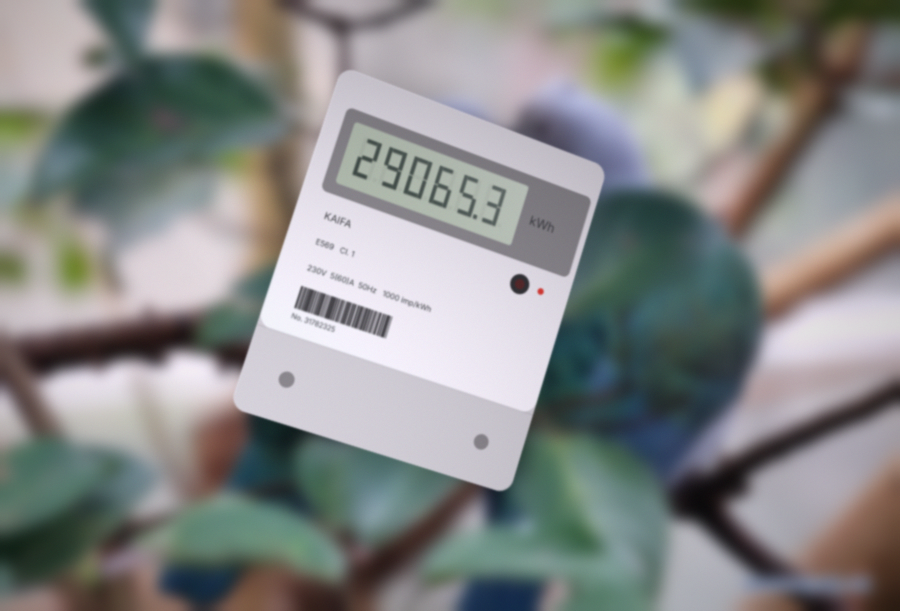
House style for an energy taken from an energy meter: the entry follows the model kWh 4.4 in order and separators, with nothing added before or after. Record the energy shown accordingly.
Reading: kWh 29065.3
